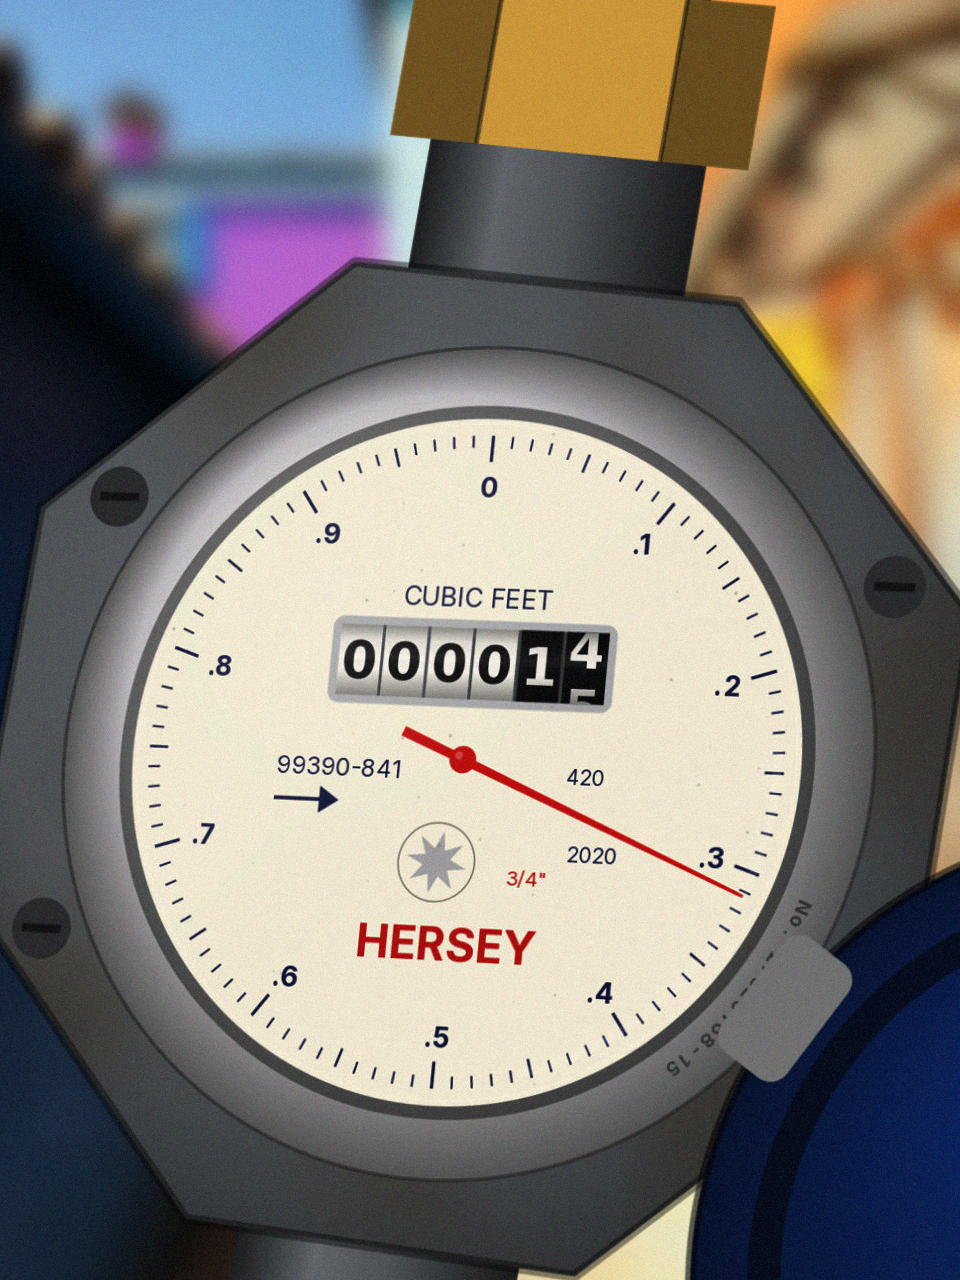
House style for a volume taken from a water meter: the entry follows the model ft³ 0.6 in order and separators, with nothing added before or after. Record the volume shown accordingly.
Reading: ft³ 14.31
